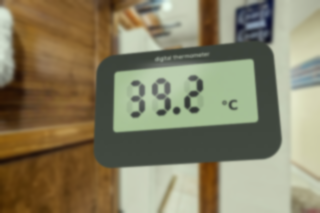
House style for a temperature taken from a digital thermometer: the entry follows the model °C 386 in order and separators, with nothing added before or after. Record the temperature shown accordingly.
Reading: °C 39.2
